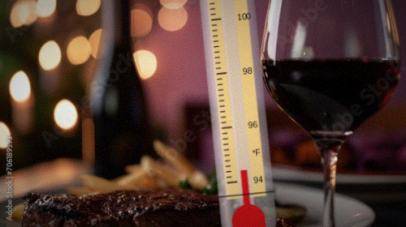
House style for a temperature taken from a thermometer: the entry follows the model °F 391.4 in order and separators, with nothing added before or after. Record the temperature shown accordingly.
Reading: °F 94.4
